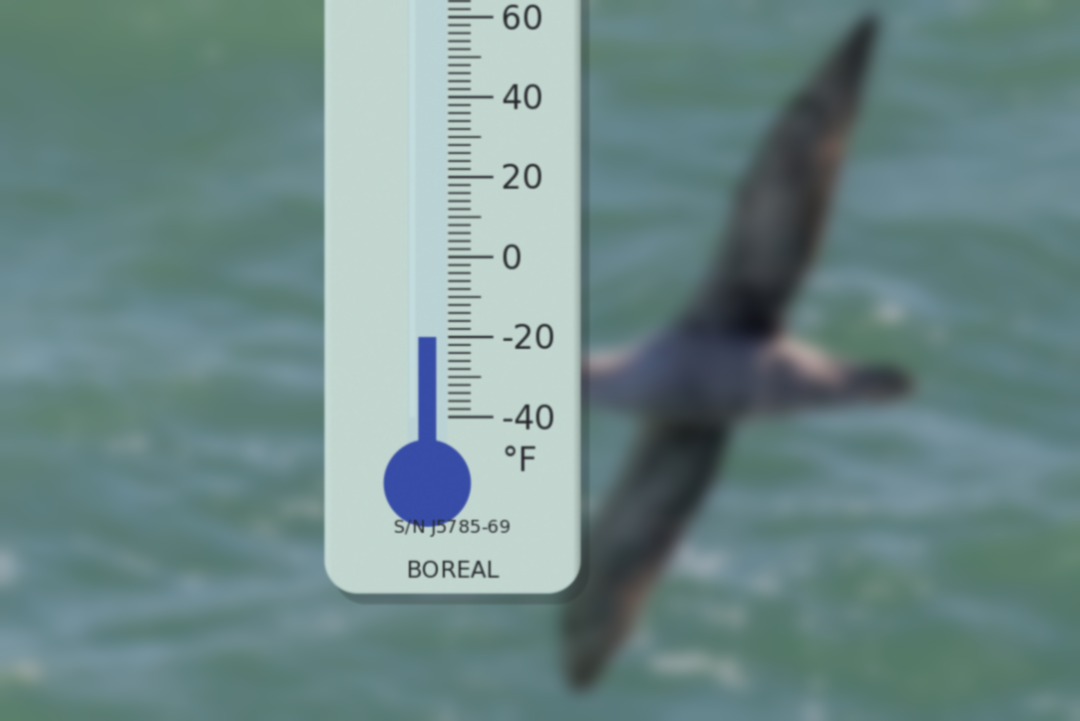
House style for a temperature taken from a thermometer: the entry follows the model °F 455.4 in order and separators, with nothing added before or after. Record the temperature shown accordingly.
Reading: °F -20
